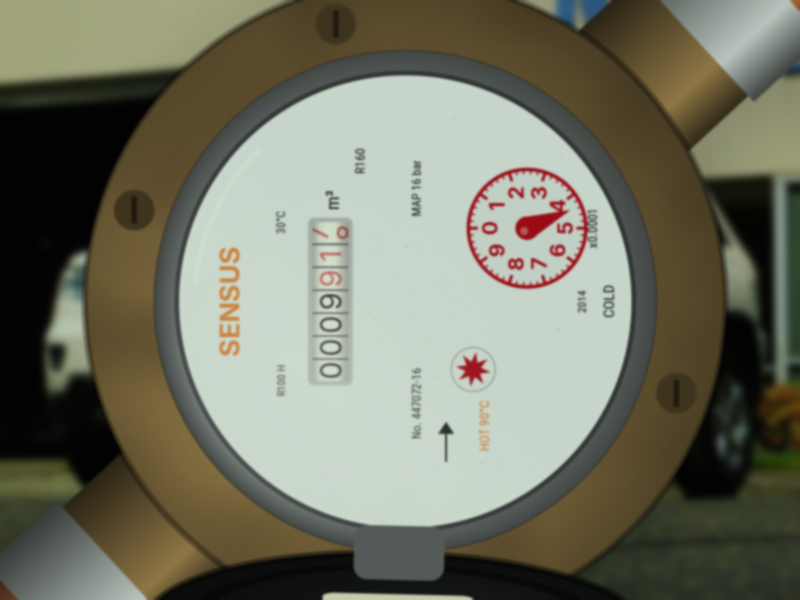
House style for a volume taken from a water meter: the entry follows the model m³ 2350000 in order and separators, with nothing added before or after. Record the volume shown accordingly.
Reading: m³ 9.9174
